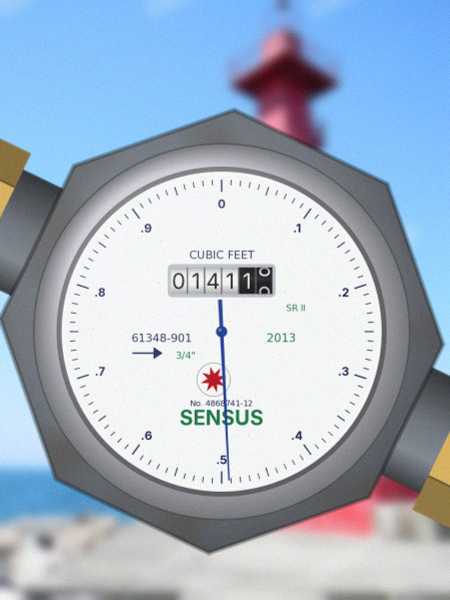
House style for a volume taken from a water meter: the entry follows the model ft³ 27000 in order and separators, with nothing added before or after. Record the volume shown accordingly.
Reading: ft³ 14118.49
